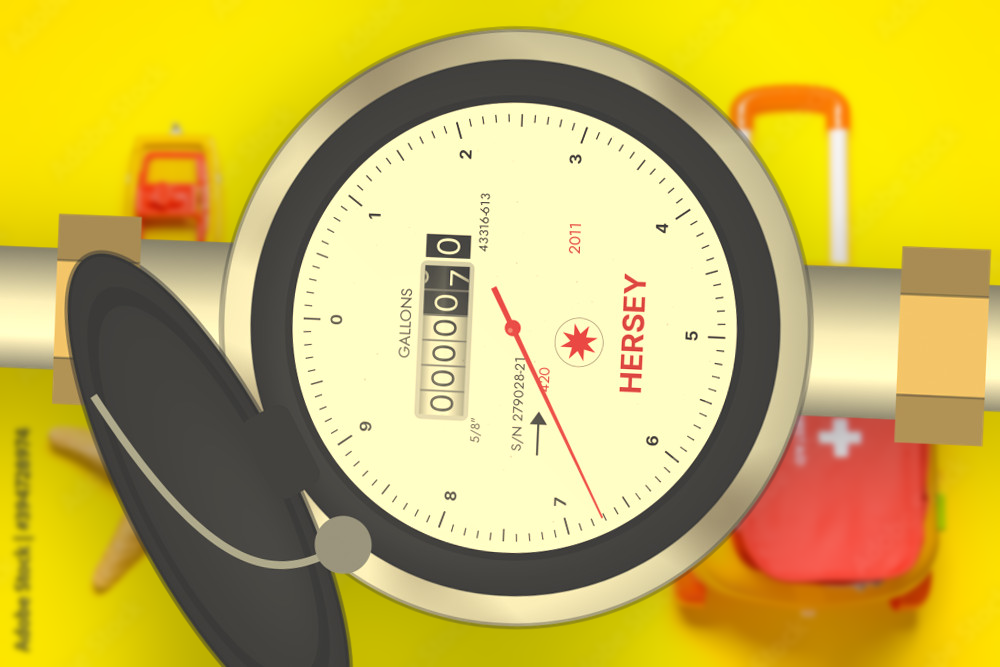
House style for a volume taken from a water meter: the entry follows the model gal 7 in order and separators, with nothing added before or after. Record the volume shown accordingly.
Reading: gal 66.7
